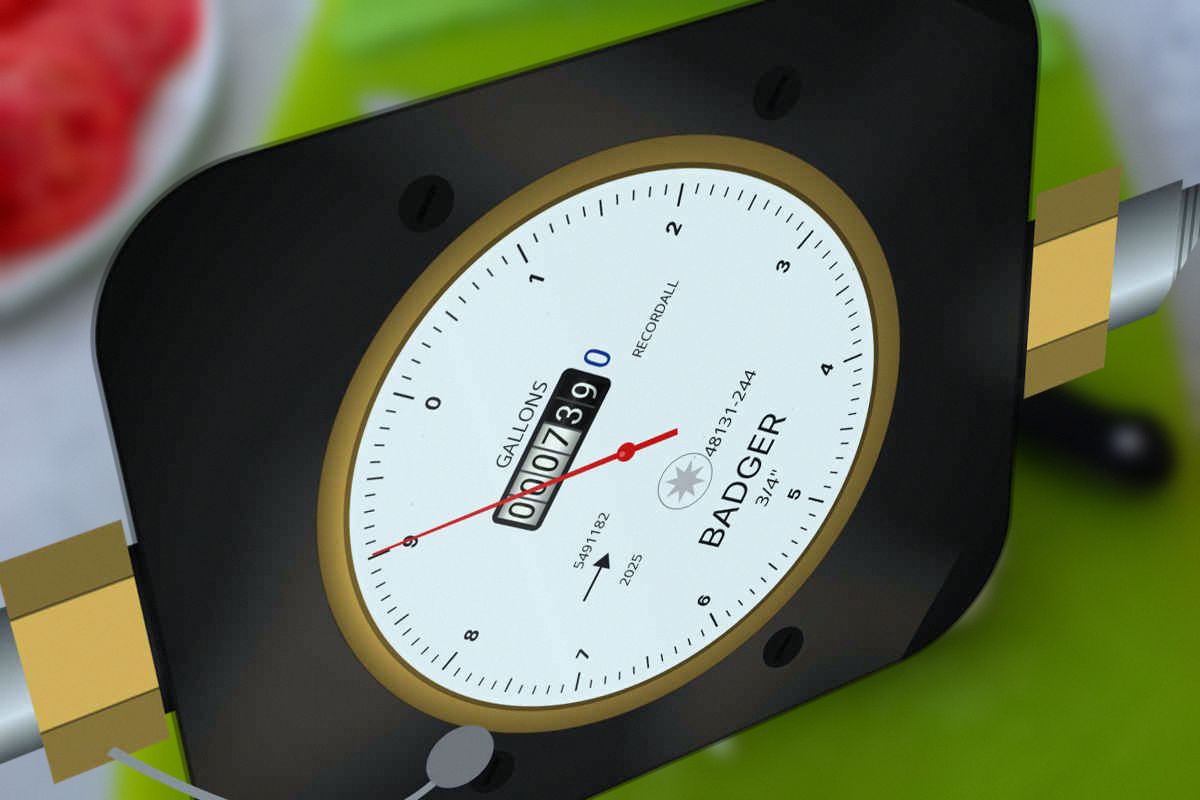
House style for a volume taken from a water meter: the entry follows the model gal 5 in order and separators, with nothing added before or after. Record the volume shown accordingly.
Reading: gal 7389.0
